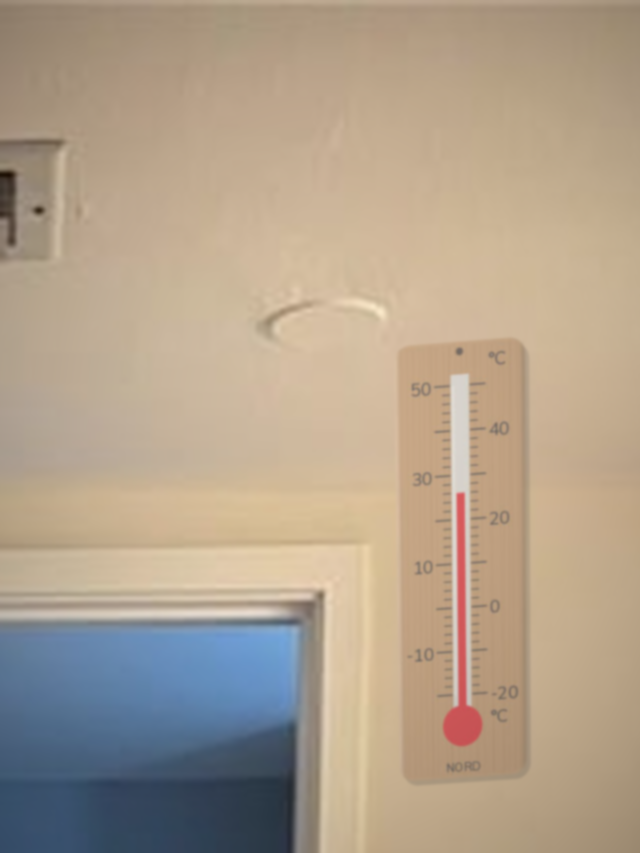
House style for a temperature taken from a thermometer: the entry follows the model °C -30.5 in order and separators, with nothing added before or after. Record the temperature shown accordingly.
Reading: °C 26
